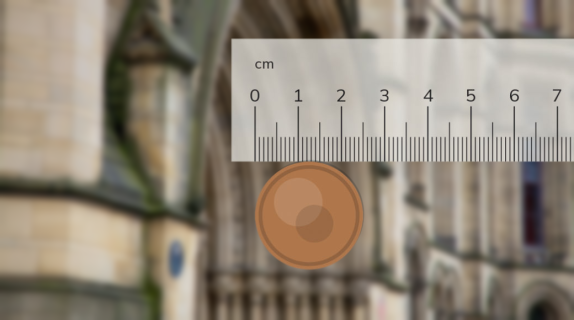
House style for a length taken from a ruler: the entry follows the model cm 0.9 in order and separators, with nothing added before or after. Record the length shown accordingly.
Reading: cm 2.5
